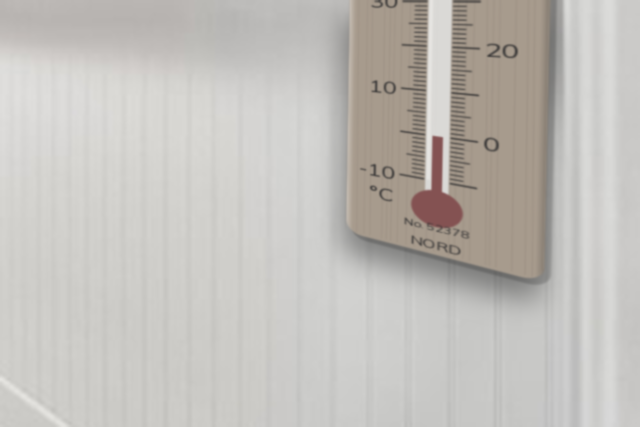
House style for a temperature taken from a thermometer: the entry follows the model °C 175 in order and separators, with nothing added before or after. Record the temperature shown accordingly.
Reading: °C 0
